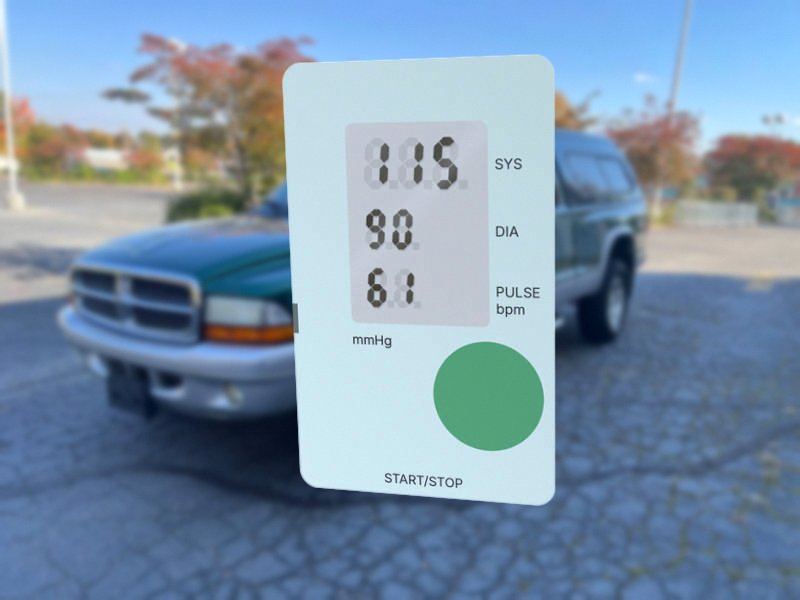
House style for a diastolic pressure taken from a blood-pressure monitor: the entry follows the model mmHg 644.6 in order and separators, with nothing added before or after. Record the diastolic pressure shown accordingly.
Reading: mmHg 90
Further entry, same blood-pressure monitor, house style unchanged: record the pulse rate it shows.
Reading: bpm 61
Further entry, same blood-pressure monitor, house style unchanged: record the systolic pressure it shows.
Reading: mmHg 115
